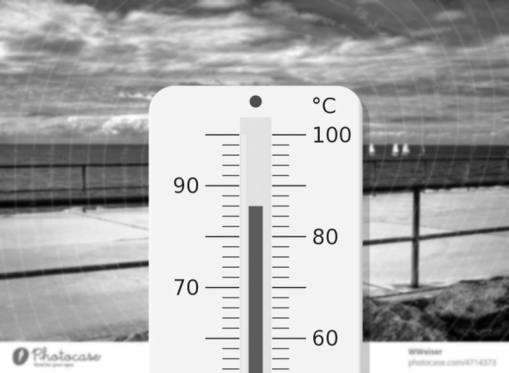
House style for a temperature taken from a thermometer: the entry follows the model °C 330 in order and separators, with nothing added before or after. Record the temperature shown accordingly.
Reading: °C 86
